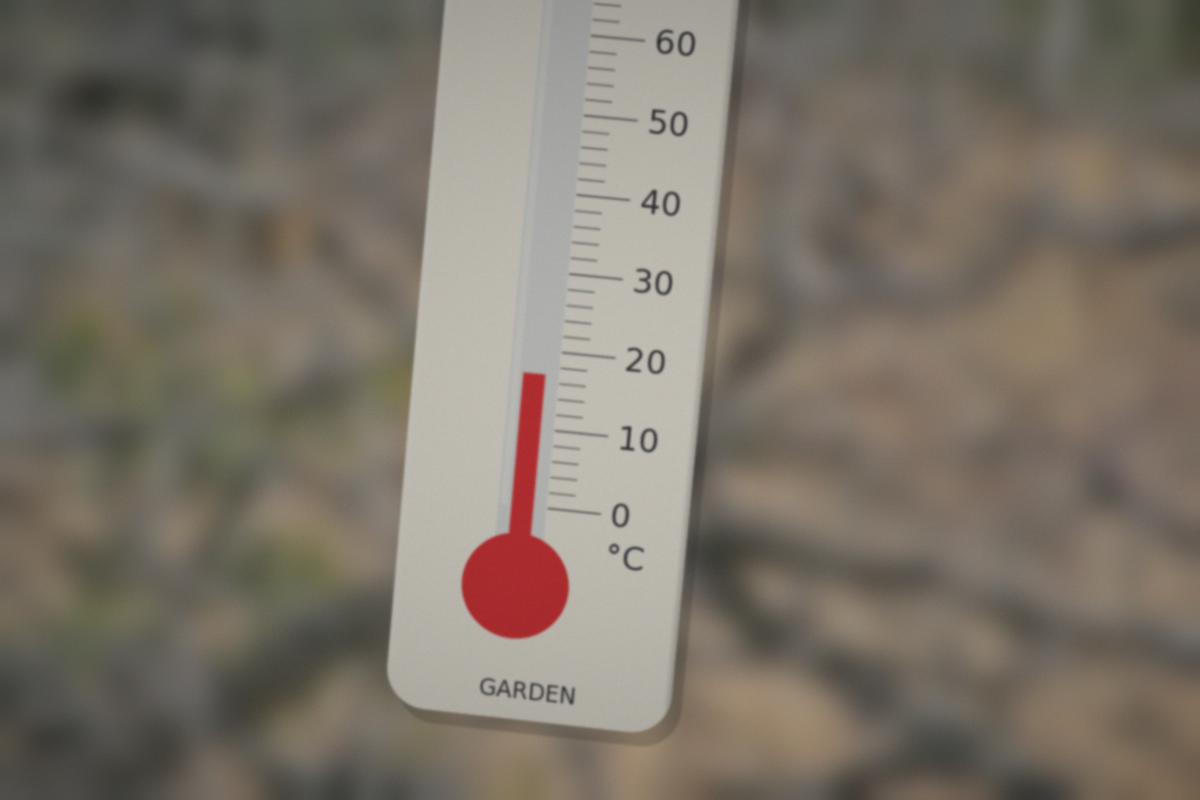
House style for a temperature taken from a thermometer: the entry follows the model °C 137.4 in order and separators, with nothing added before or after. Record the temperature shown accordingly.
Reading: °C 17
